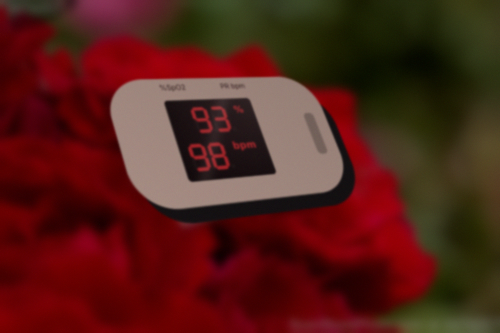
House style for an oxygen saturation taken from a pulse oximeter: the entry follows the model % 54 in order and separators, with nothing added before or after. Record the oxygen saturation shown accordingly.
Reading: % 93
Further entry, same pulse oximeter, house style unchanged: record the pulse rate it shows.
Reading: bpm 98
